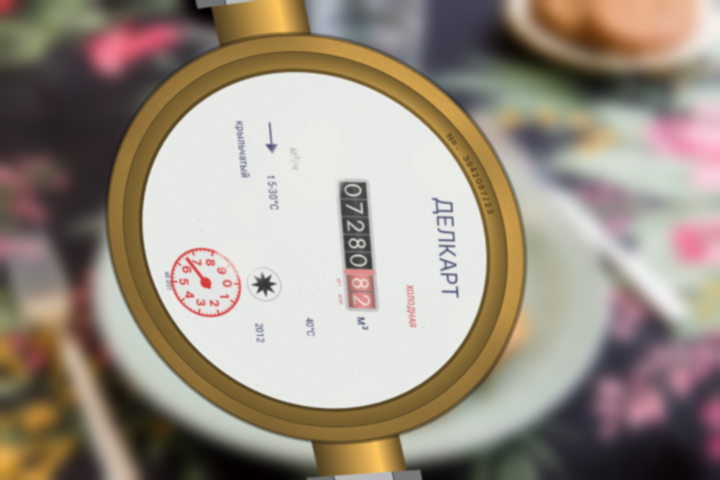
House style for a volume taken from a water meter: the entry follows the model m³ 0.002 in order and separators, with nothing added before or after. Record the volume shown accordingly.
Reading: m³ 7280.826
